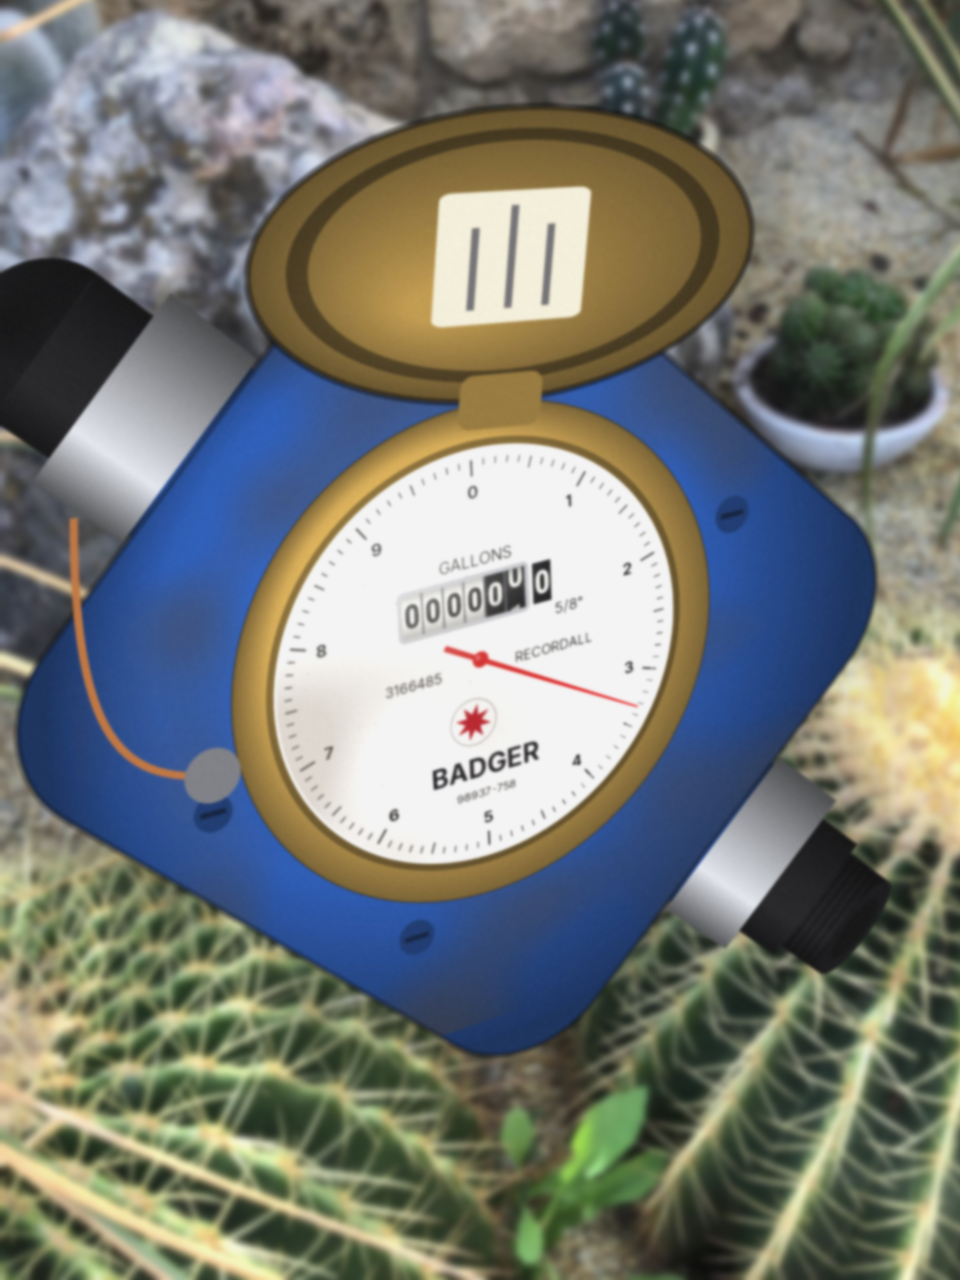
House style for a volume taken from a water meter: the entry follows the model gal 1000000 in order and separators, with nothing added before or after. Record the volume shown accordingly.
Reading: gal 3.3
